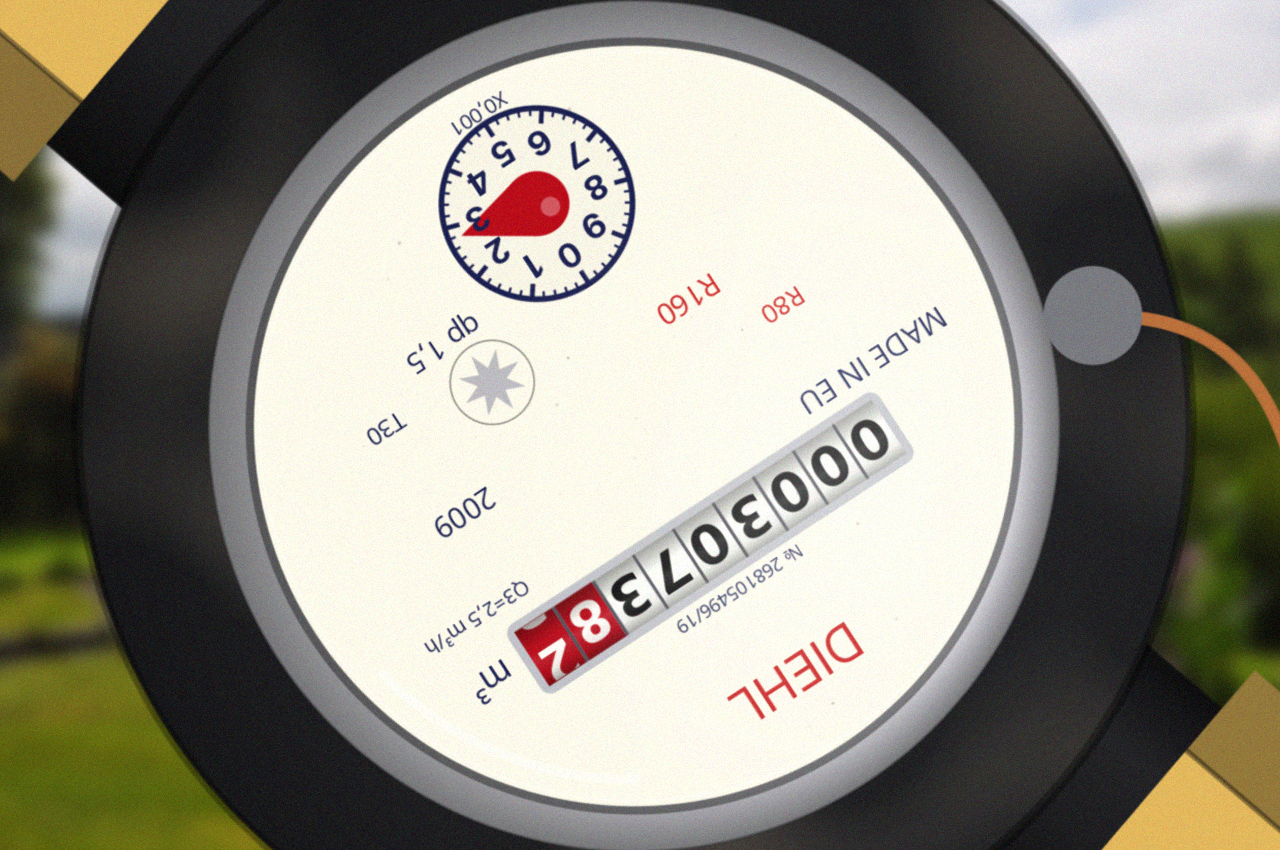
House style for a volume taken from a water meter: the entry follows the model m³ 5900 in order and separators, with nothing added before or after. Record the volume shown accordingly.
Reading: m³ 3073.822
